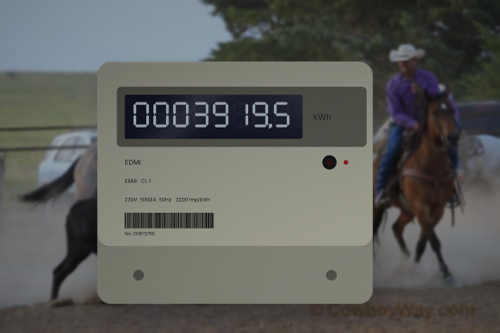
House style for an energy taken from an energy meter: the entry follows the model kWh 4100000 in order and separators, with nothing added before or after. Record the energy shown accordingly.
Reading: kWh 3919.5
